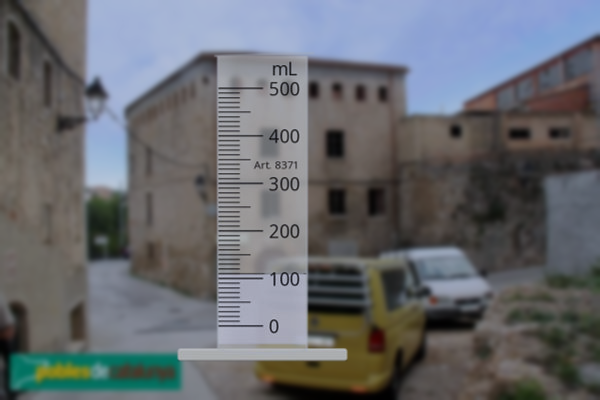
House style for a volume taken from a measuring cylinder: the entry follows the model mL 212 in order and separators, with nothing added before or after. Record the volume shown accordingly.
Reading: mL 110
